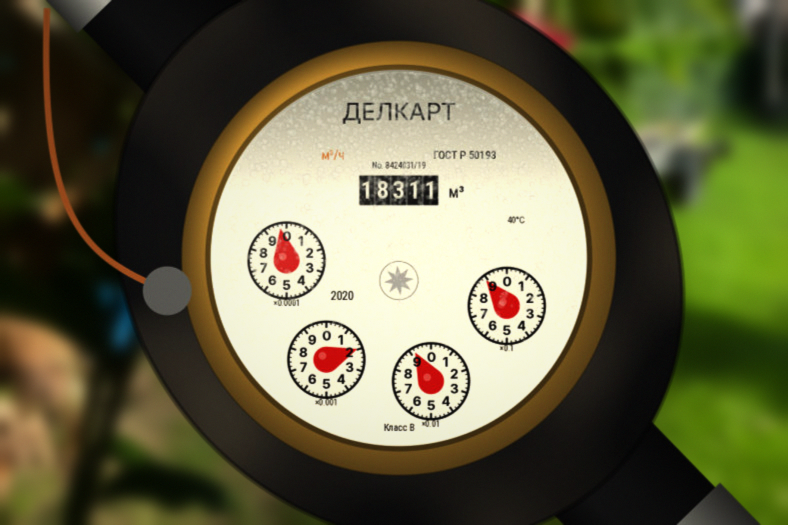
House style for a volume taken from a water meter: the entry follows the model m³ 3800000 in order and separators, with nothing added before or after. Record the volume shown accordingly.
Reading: m³ 18311.8919
